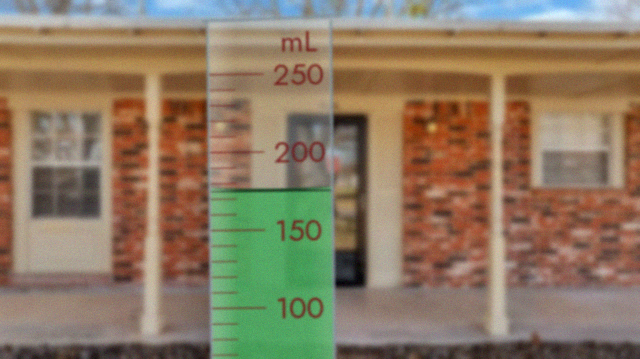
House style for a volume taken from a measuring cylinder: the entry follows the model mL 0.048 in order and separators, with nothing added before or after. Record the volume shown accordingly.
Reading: mL 175
